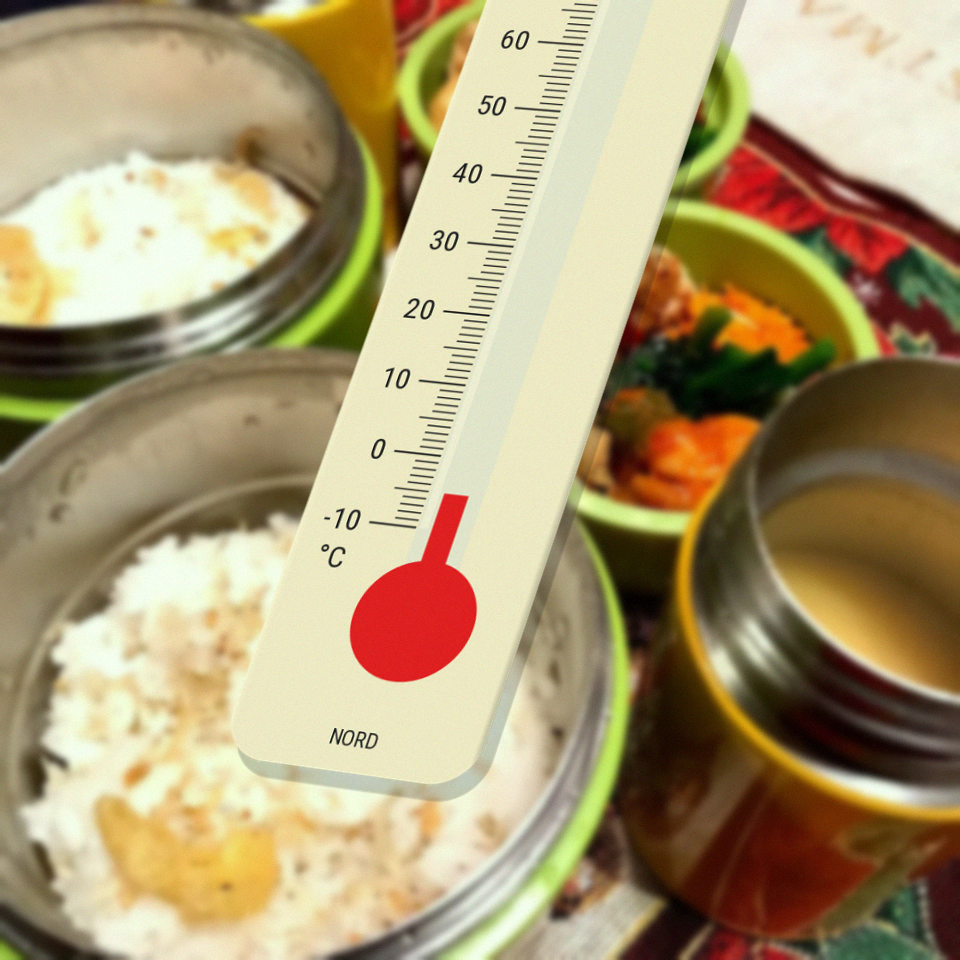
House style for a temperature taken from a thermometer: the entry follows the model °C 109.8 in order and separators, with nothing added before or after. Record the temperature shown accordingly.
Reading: °C -5
